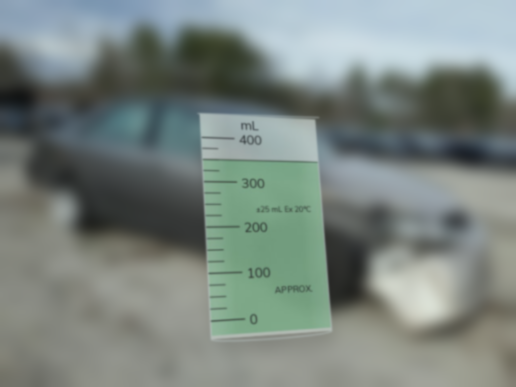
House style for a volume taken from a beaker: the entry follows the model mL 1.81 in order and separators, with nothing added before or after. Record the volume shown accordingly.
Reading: mL 350
